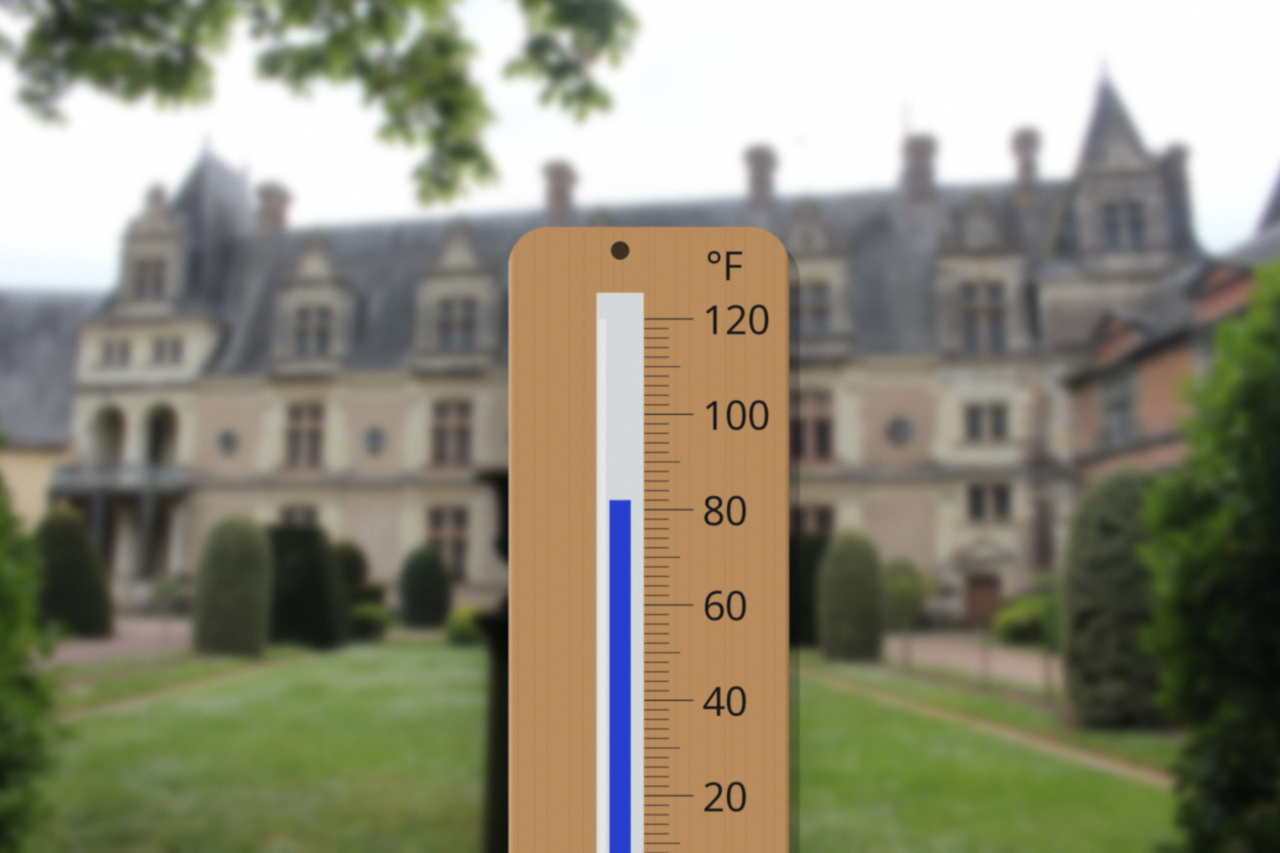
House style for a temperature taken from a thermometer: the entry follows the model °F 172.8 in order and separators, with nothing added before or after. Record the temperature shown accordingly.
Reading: °F 82
